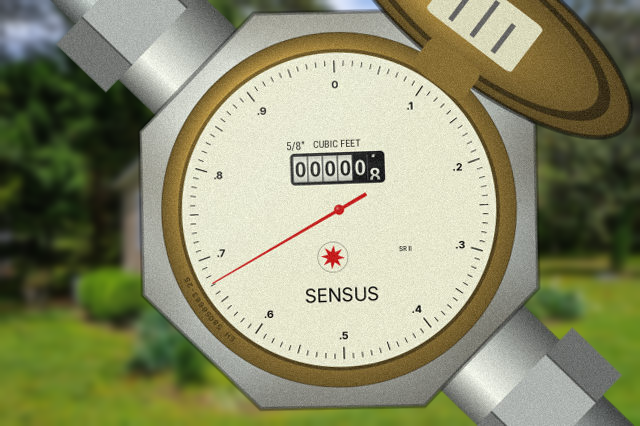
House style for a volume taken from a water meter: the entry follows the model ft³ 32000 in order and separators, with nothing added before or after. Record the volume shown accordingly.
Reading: ft³ 7.67
